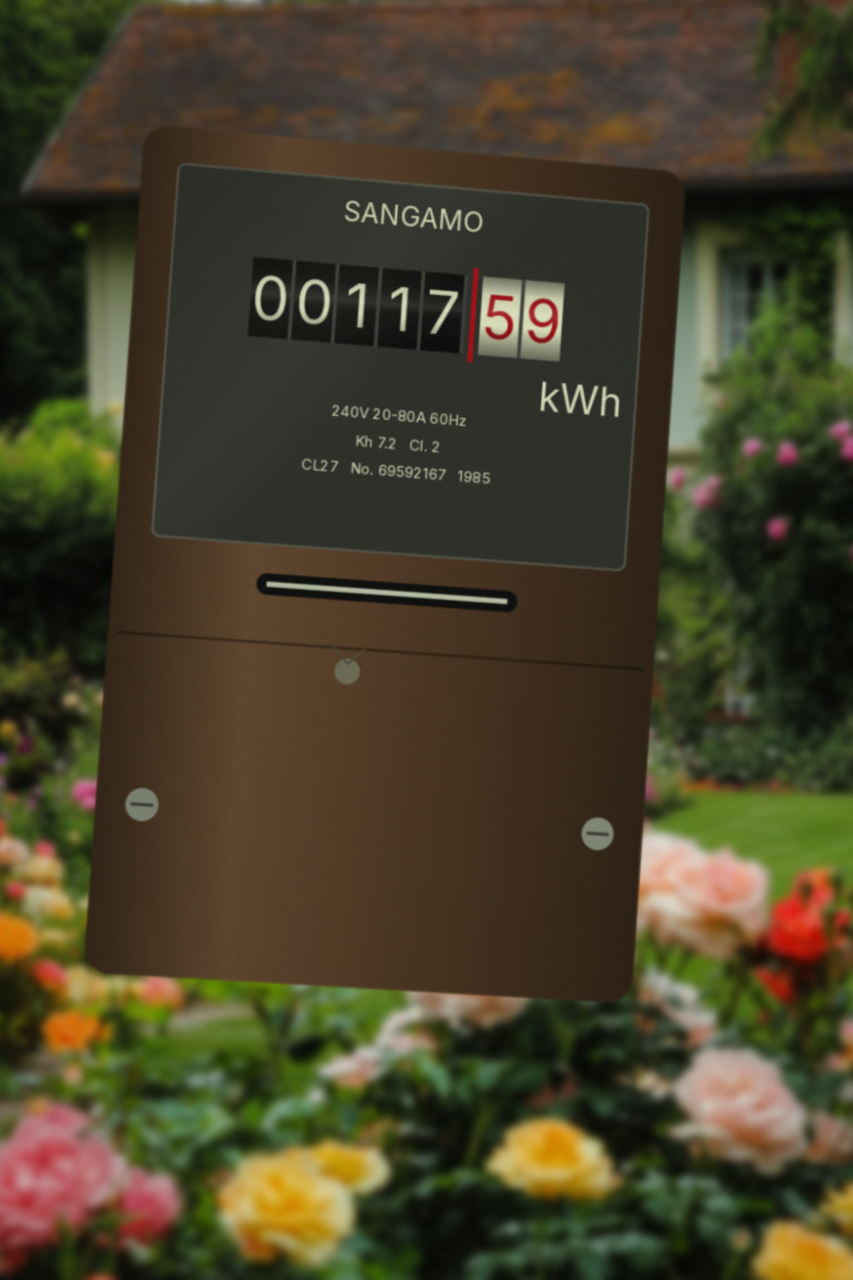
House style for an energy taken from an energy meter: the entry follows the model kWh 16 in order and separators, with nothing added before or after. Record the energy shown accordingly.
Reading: kWh 117.59
